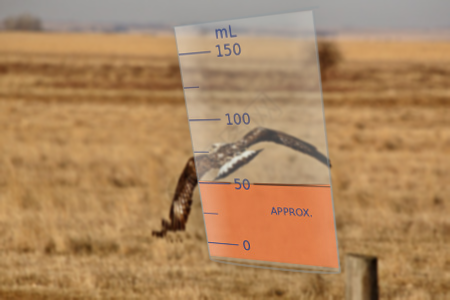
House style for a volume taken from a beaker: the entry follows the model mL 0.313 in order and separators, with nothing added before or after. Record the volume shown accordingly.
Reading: mL 50
